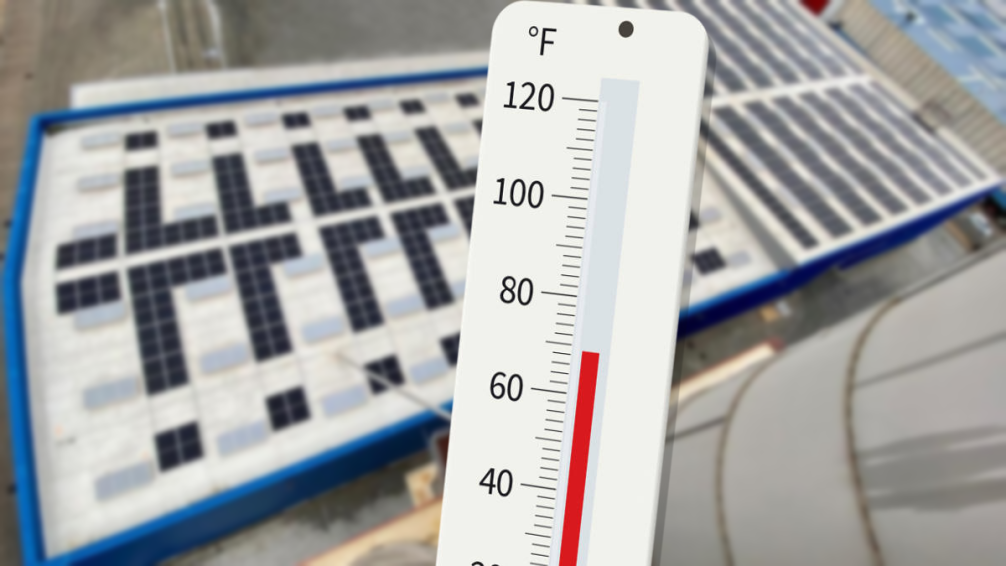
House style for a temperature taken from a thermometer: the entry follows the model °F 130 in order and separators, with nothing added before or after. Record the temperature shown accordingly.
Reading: °F 69
